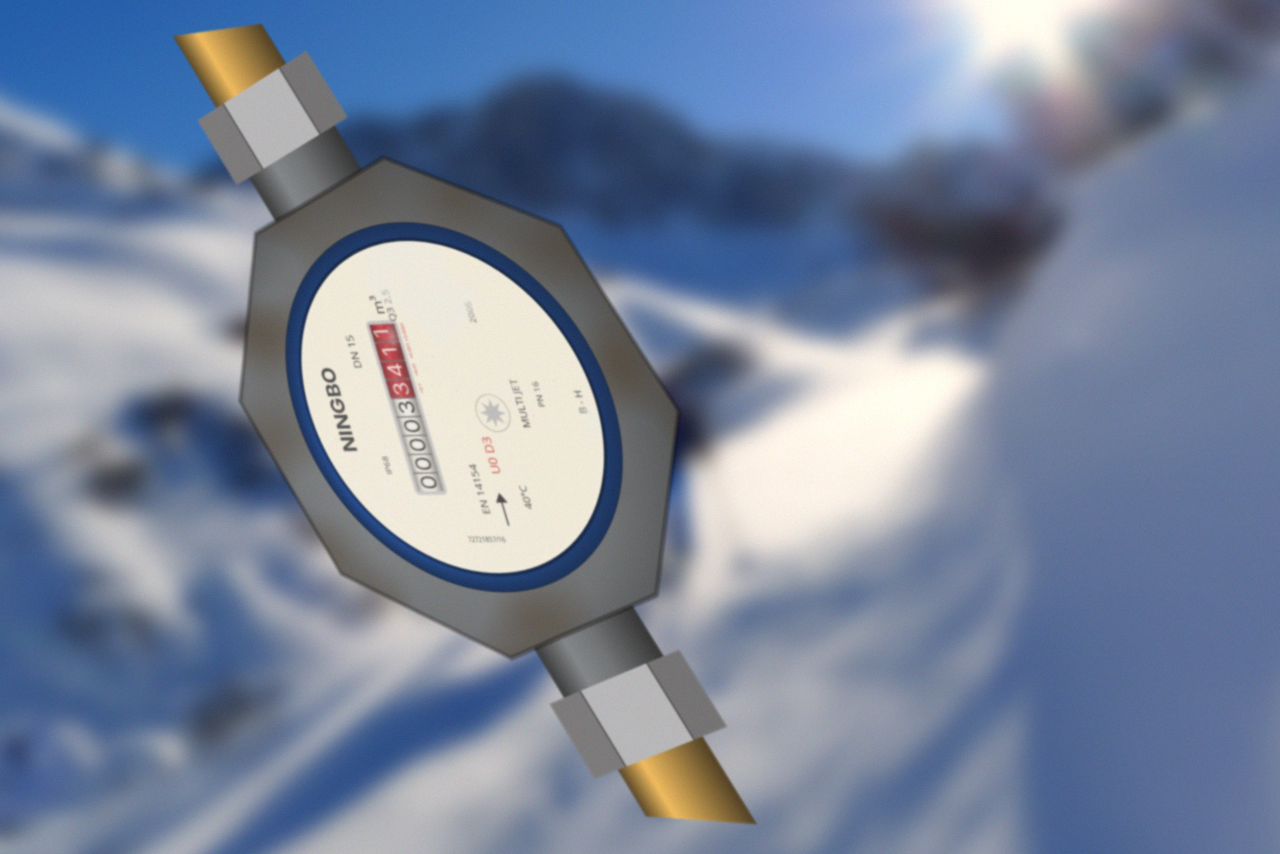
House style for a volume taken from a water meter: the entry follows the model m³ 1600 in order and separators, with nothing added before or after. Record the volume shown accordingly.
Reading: m³ 3.3411
